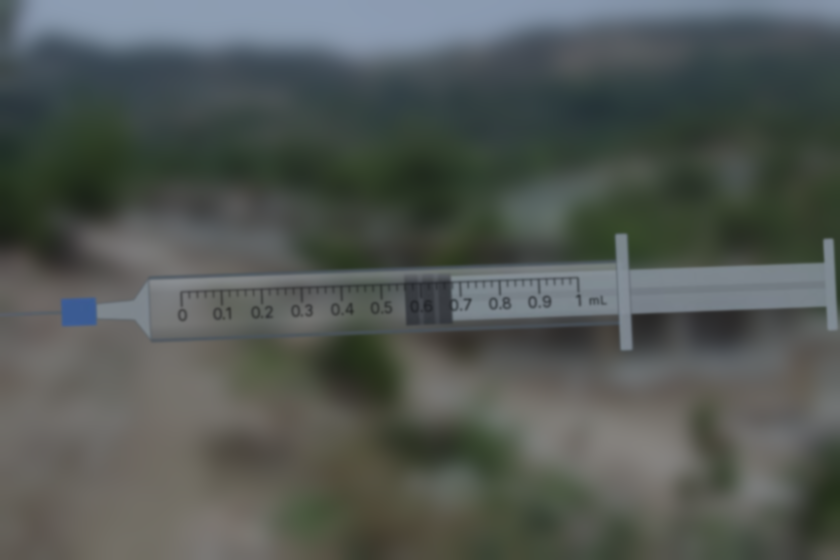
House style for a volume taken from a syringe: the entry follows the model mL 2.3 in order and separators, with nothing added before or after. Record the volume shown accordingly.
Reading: mL 0.56
